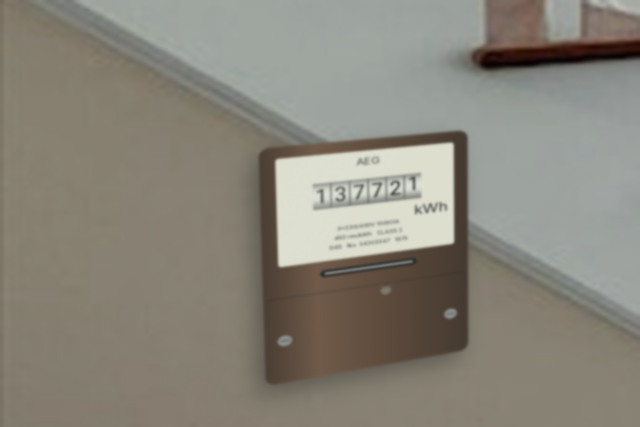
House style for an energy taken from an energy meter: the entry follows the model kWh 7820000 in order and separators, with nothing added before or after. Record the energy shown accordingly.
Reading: kWh 137721
